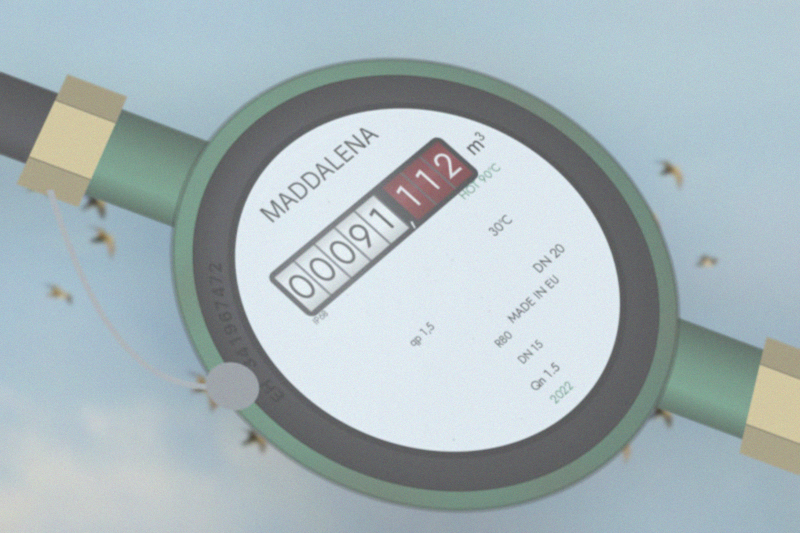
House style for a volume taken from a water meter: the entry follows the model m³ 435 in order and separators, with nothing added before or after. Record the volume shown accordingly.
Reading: m³ 91.112
